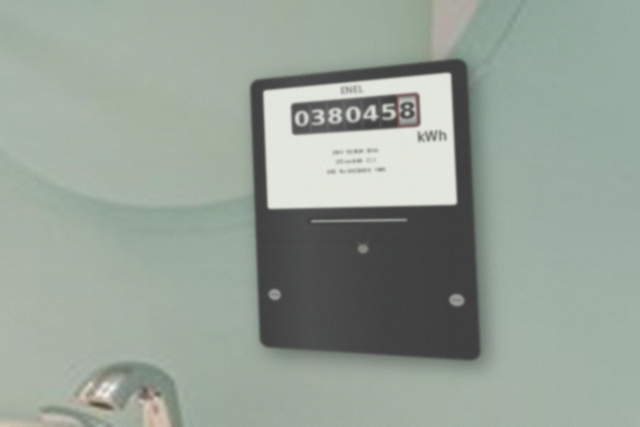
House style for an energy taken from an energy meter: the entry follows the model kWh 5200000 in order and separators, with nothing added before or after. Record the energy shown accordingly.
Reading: kWh 38045.8
